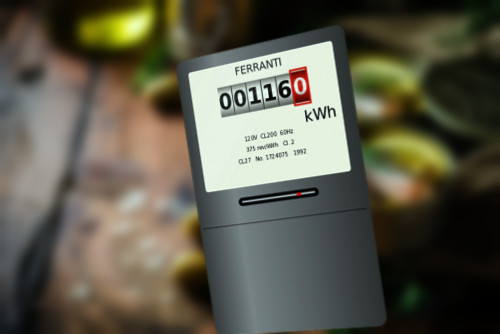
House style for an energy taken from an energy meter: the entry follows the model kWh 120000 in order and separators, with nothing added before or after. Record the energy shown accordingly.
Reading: kWh 116.0
